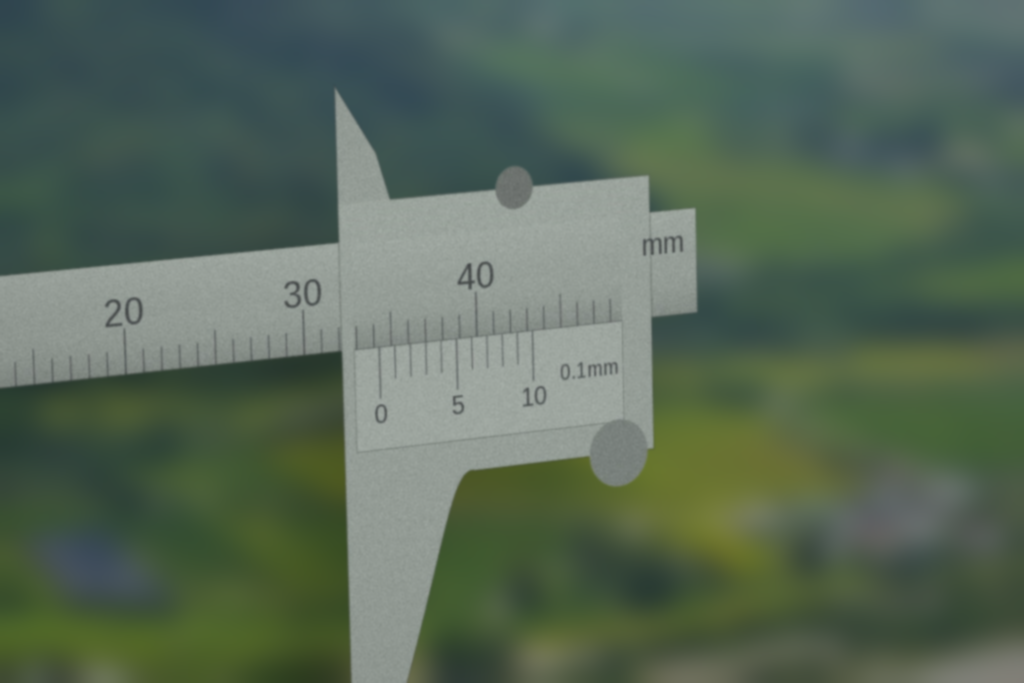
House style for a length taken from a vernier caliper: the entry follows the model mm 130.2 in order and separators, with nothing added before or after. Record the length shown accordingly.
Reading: mm 34.3
